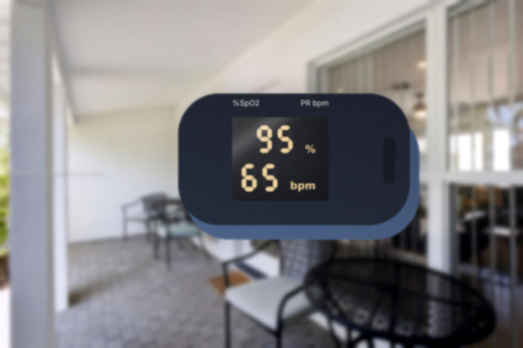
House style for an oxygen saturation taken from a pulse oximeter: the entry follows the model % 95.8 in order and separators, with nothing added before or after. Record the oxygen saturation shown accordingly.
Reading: % 95
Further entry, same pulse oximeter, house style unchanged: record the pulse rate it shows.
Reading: bpm 65
